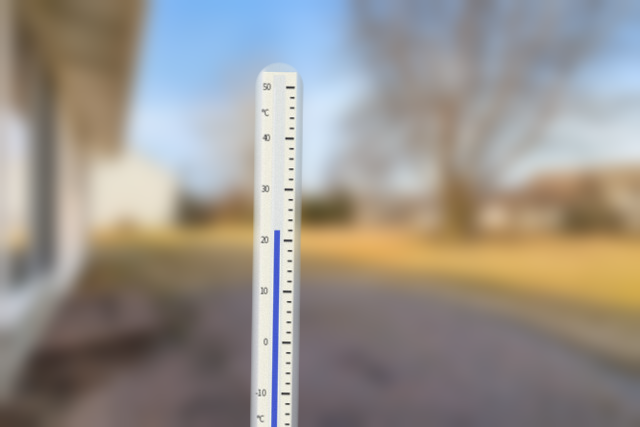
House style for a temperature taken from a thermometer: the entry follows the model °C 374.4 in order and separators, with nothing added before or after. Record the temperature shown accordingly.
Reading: °C 22
